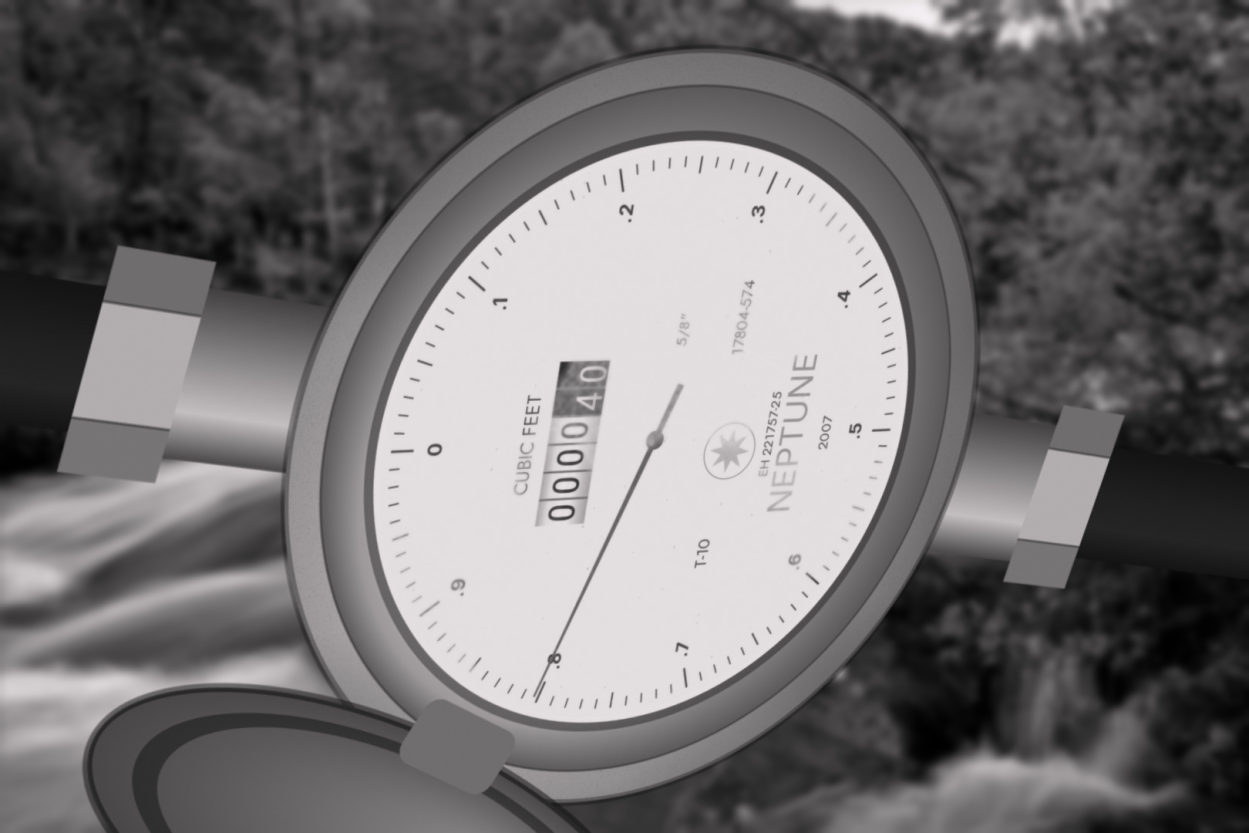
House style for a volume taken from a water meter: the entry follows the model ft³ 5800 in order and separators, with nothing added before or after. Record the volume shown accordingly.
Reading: ft³ 39.80
